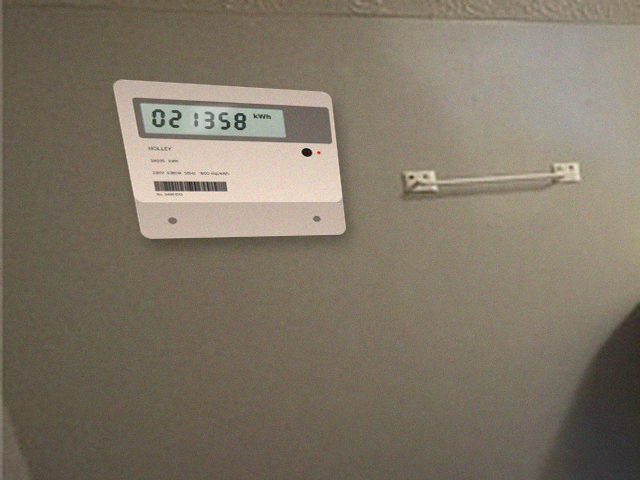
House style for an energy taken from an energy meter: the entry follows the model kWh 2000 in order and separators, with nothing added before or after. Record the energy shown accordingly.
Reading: kWh 21358
